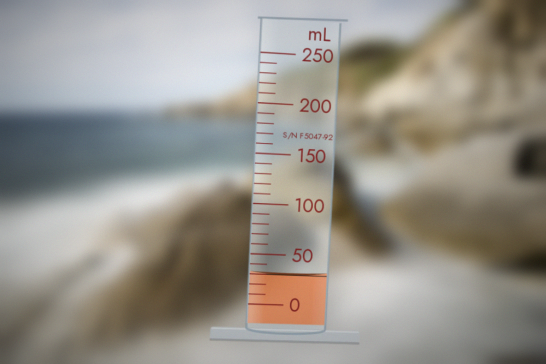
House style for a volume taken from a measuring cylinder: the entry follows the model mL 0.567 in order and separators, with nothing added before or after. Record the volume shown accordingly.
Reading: mL 30
